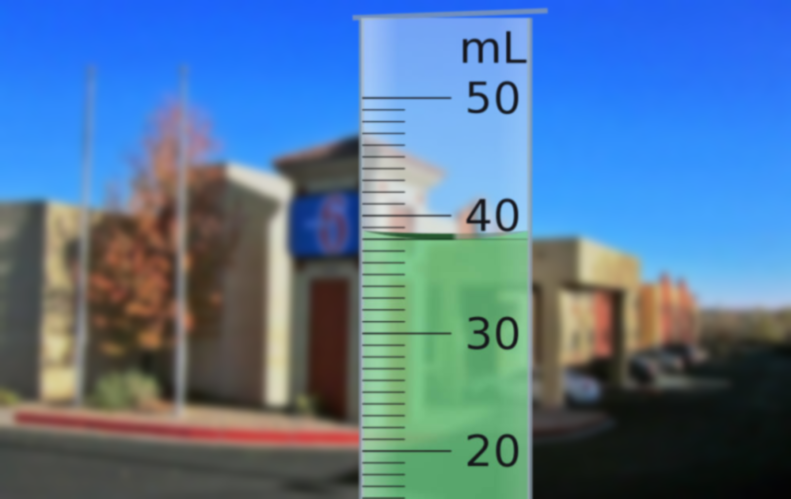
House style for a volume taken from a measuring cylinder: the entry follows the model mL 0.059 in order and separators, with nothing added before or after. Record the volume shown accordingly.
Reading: mL 38
